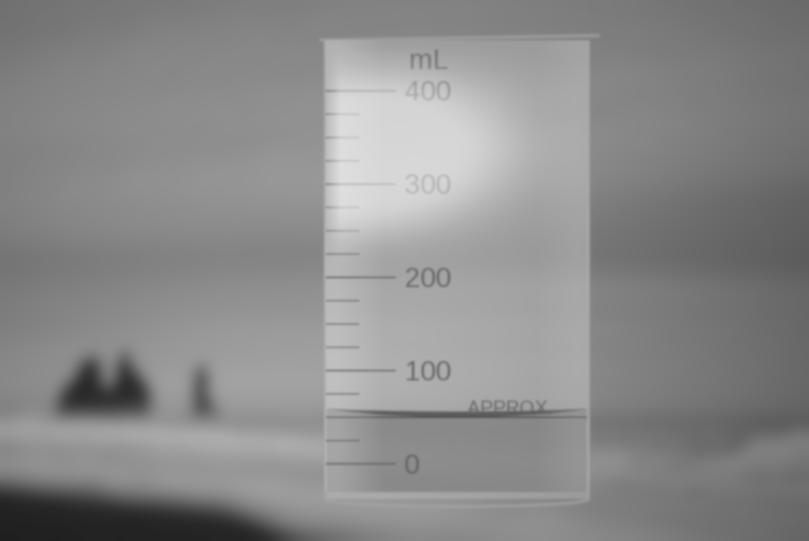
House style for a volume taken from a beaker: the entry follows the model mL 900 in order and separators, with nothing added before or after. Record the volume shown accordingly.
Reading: mL 50
